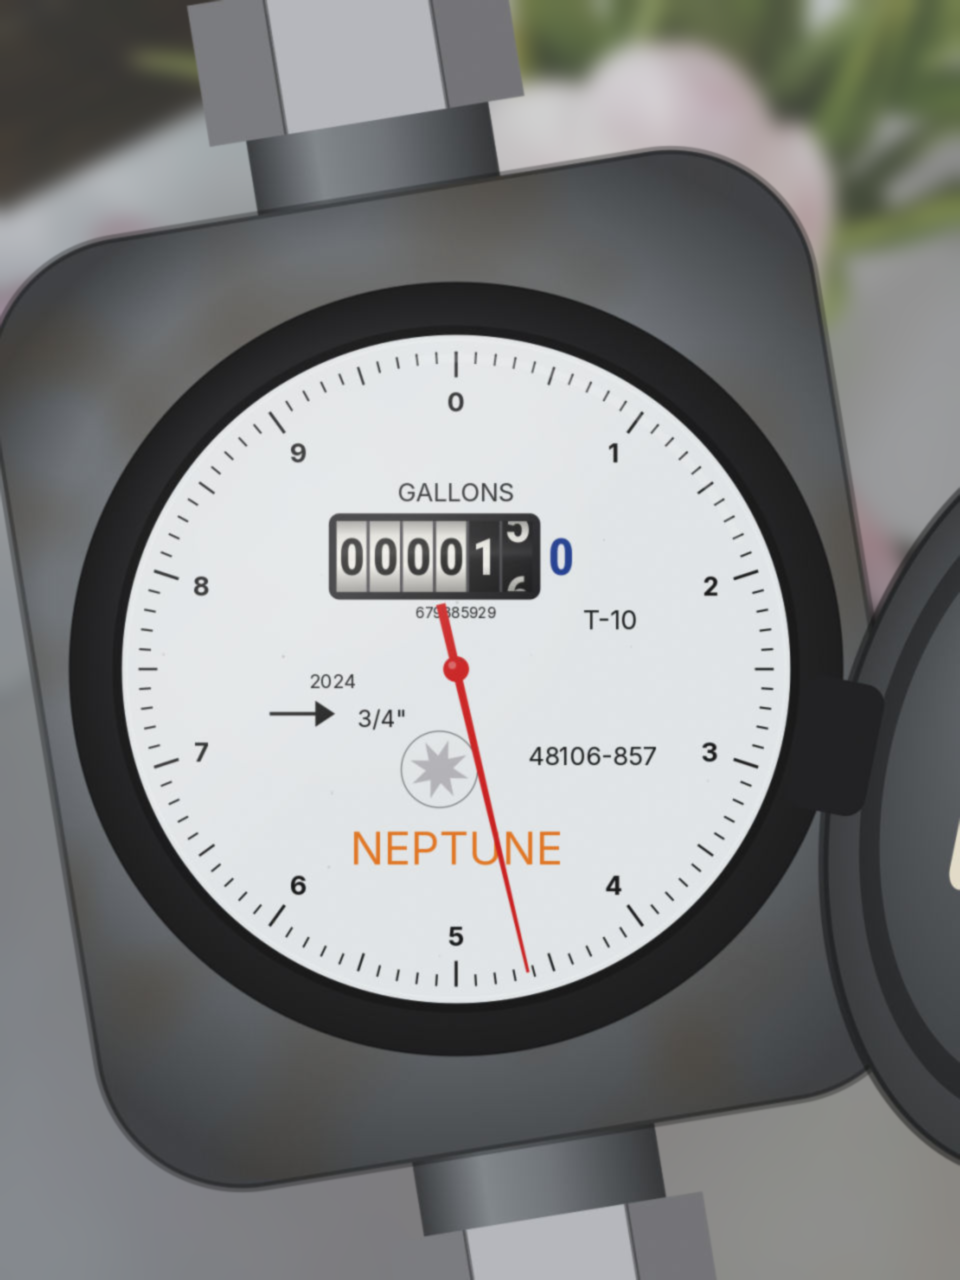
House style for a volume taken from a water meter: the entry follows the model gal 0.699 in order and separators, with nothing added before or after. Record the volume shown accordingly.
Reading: gal 154.6
